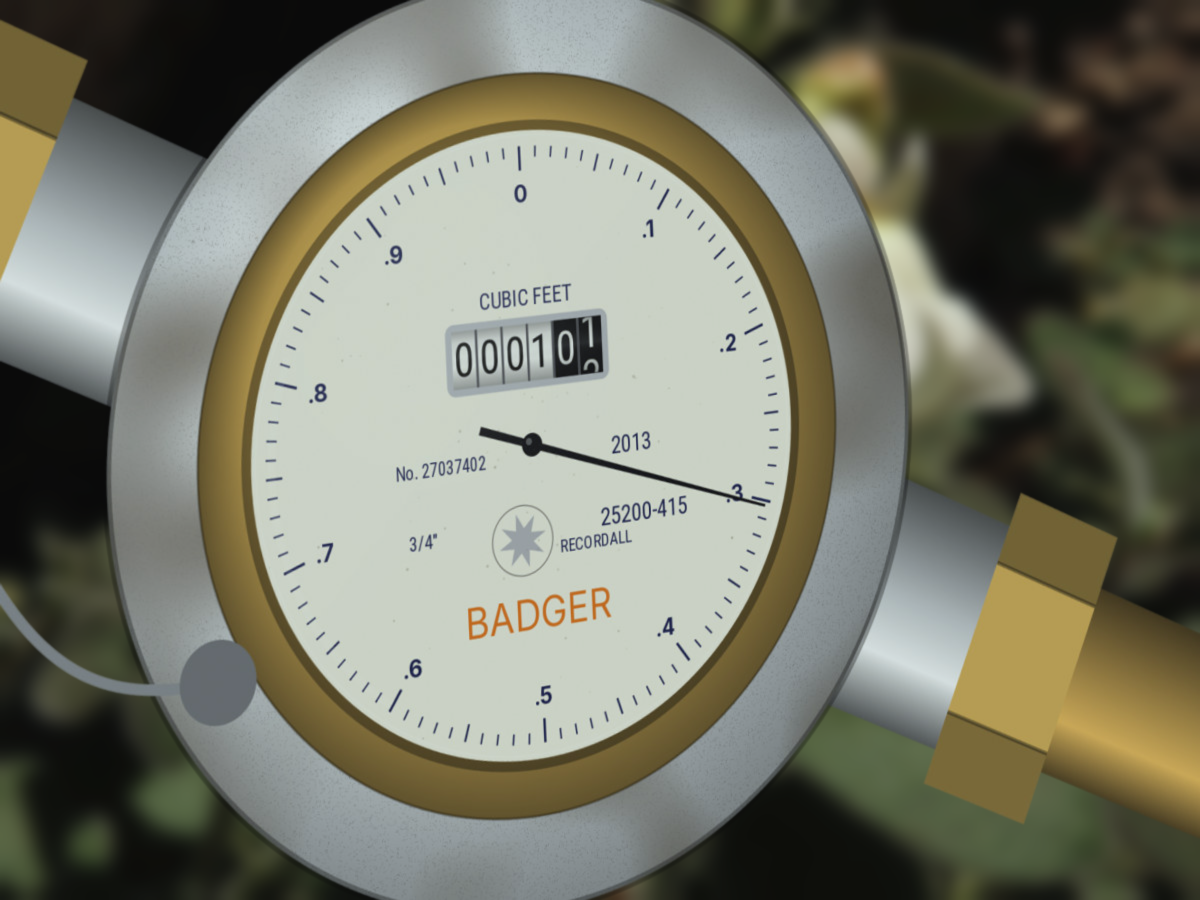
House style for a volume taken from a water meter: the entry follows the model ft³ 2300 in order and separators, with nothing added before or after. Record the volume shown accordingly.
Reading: ft³ 101.30
